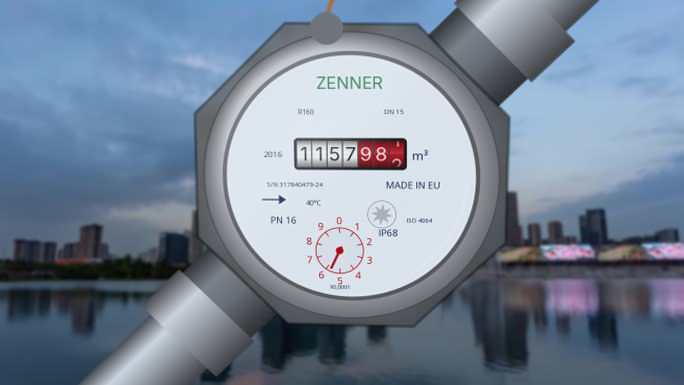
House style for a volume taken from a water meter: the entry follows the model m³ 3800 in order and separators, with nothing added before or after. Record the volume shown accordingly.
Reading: m³ 1157.9815
